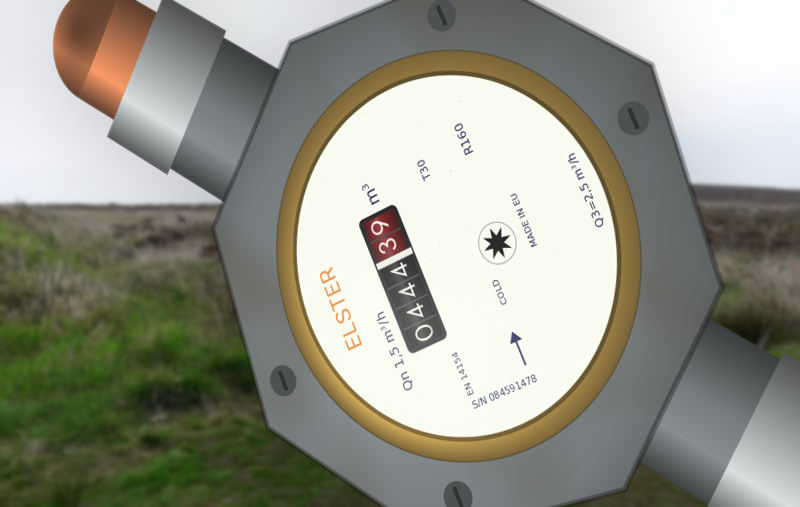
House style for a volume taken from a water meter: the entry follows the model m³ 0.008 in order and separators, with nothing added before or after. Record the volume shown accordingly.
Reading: m³ 444.39
